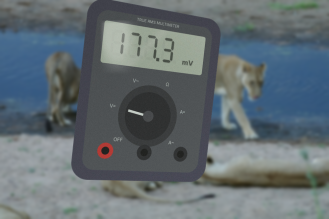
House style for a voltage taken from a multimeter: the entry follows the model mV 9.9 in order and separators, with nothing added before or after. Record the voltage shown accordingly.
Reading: mV 177.3
